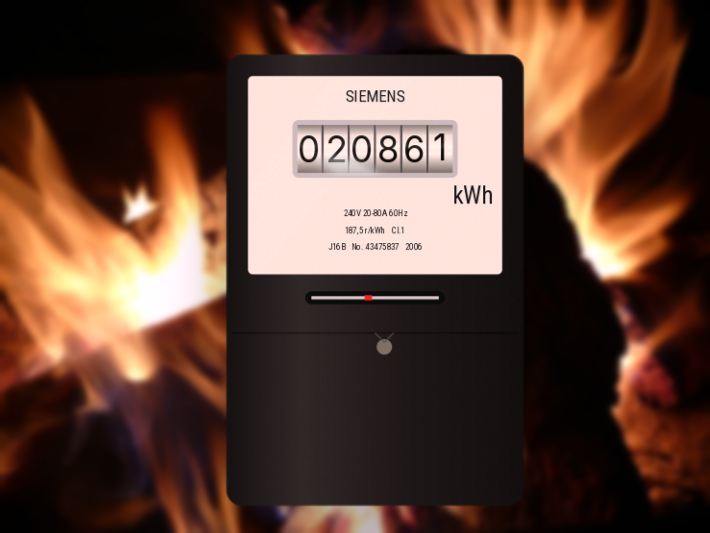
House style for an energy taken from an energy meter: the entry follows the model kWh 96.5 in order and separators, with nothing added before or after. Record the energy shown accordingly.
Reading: kWh 20861
